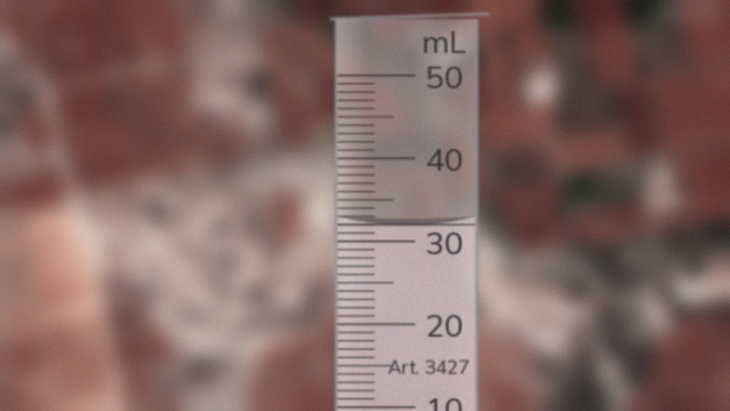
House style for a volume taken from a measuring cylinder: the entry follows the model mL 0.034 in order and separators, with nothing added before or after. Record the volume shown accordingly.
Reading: mL 32
